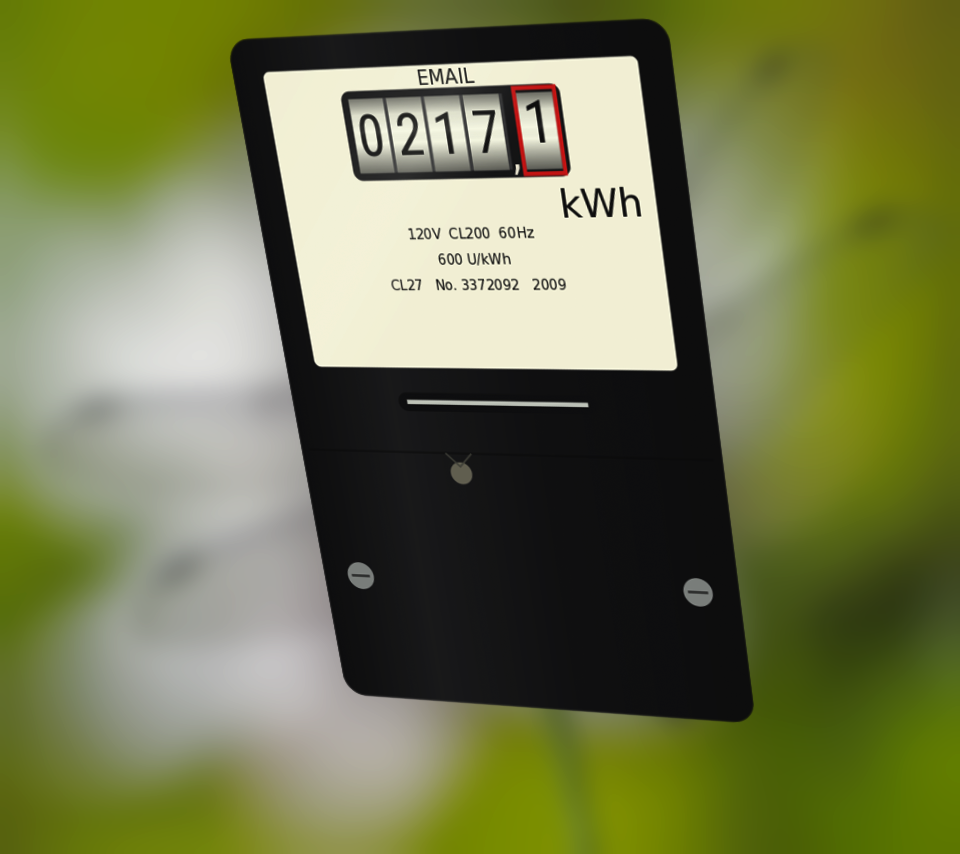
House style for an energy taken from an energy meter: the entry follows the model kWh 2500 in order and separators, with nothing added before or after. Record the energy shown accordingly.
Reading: kWh 217.1
